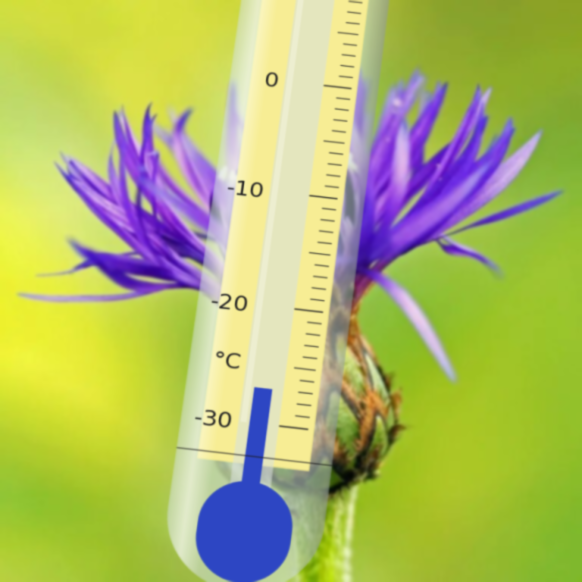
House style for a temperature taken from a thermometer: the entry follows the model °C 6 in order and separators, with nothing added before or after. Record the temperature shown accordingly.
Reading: °C -27
